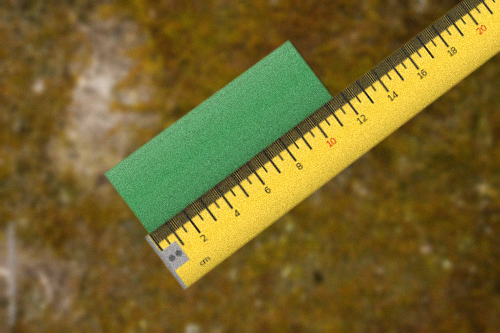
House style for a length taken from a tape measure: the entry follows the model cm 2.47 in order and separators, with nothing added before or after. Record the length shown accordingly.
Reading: cm 11.5
